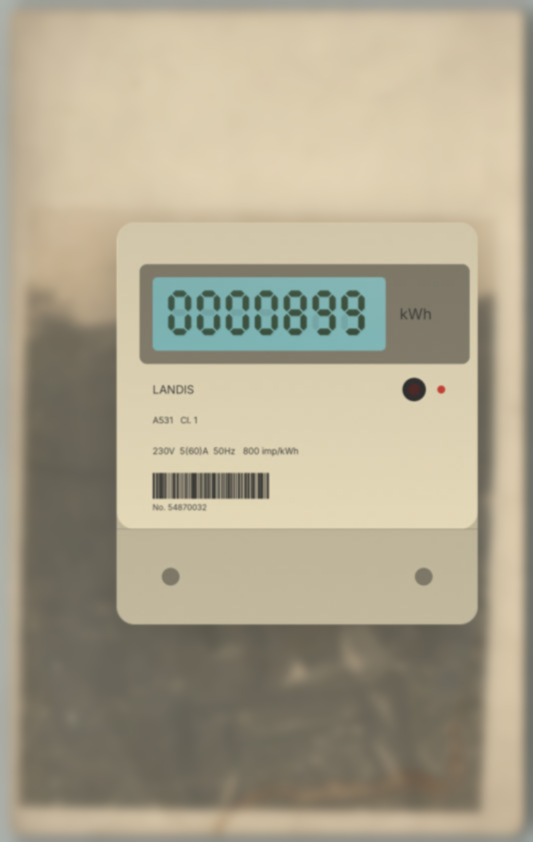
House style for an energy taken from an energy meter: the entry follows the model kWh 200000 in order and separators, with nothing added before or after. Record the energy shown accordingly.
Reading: kWh 899
